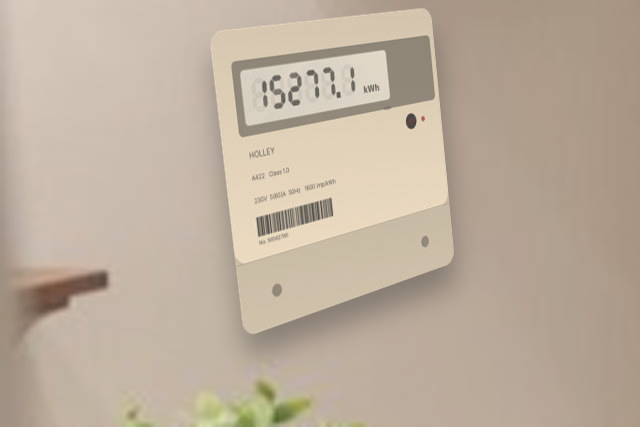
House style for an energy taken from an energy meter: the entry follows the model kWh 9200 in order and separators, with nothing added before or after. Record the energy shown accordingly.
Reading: kWh 15277.1
